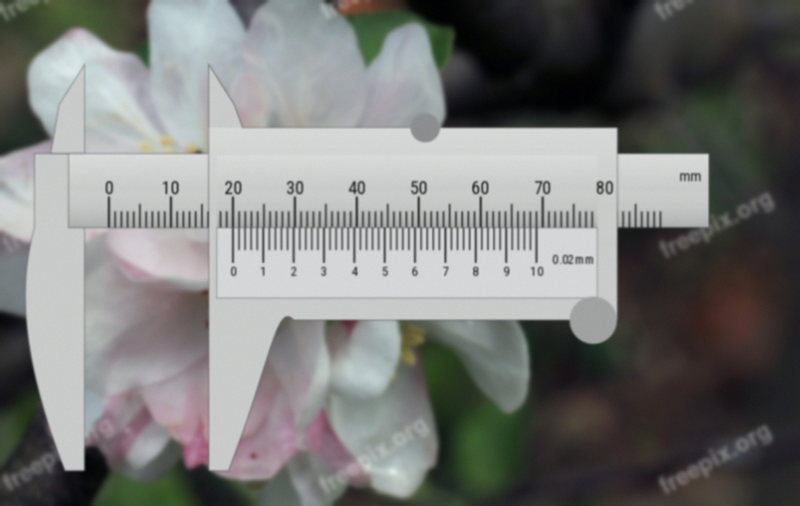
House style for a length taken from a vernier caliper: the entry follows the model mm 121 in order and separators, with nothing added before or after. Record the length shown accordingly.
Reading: mm 20.0
